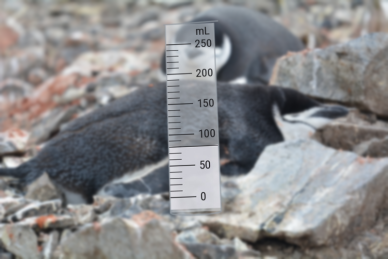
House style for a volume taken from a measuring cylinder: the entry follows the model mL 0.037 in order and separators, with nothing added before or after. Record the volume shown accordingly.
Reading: mL 80
